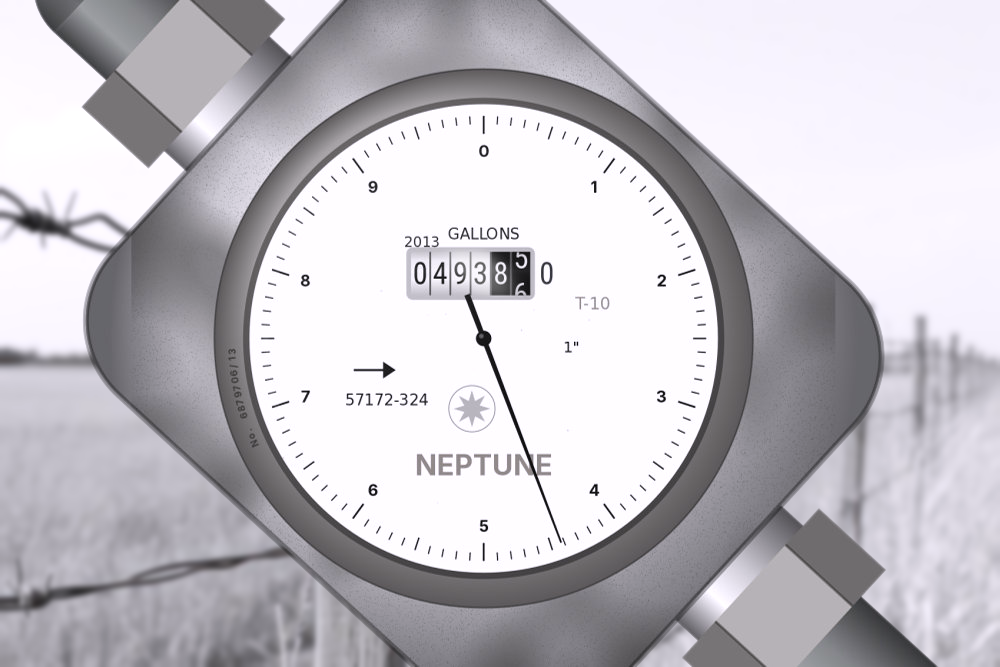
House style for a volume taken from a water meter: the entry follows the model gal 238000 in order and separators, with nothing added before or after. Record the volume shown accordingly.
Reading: gal 493854.4
